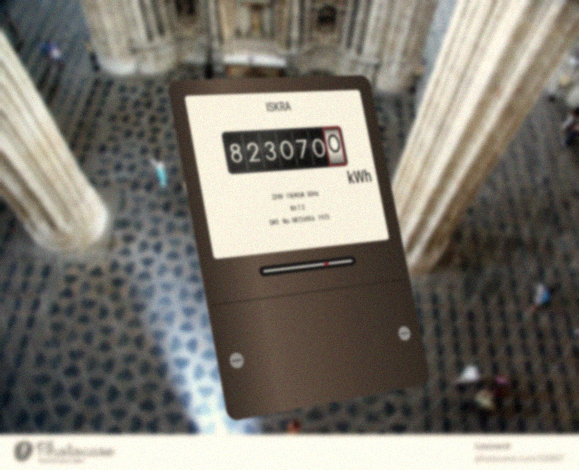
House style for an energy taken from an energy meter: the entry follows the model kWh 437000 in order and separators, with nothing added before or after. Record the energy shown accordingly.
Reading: kWh 823070.0
